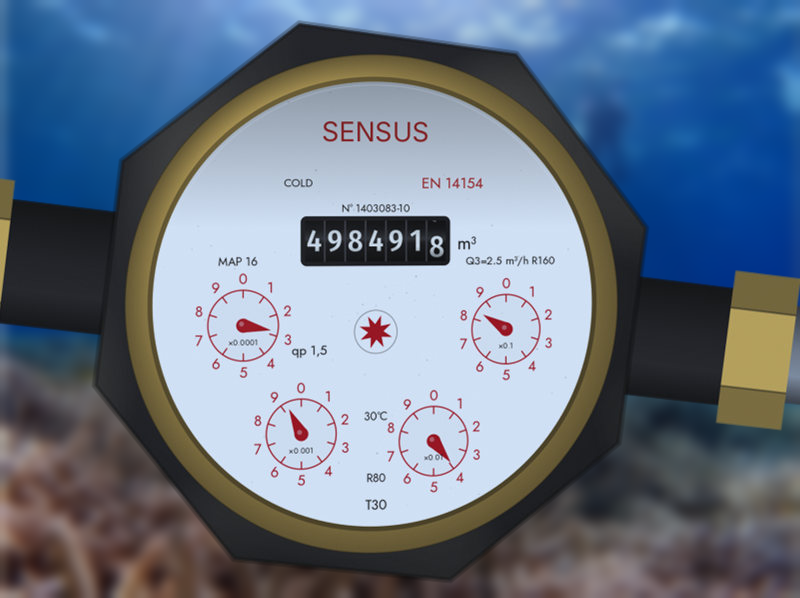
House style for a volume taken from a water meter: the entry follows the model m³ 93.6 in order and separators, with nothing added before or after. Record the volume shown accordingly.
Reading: m³ 4984917.8392
